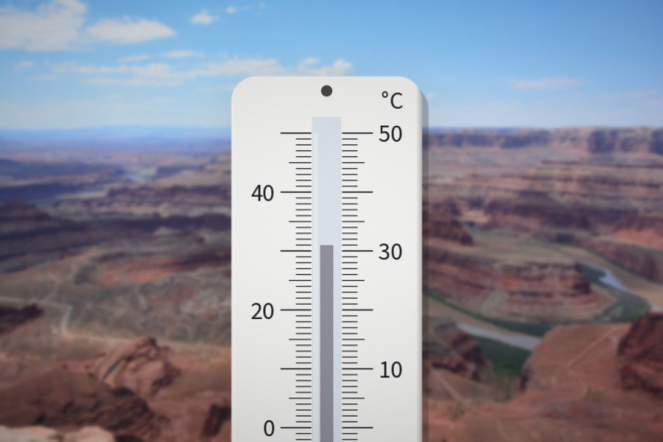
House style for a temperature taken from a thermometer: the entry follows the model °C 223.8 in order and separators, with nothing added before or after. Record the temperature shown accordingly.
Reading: °C 31
